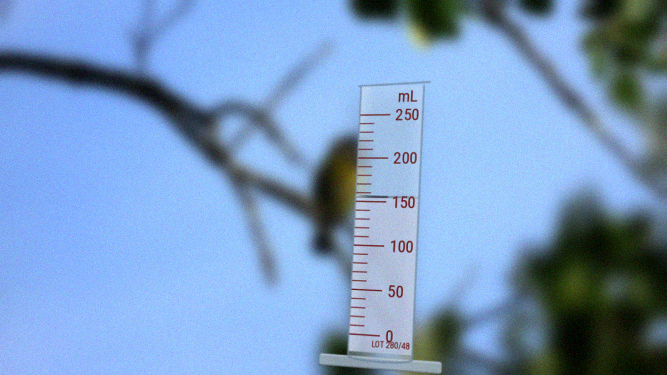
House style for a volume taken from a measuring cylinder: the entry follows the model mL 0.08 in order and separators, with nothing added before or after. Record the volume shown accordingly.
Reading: mL 155
